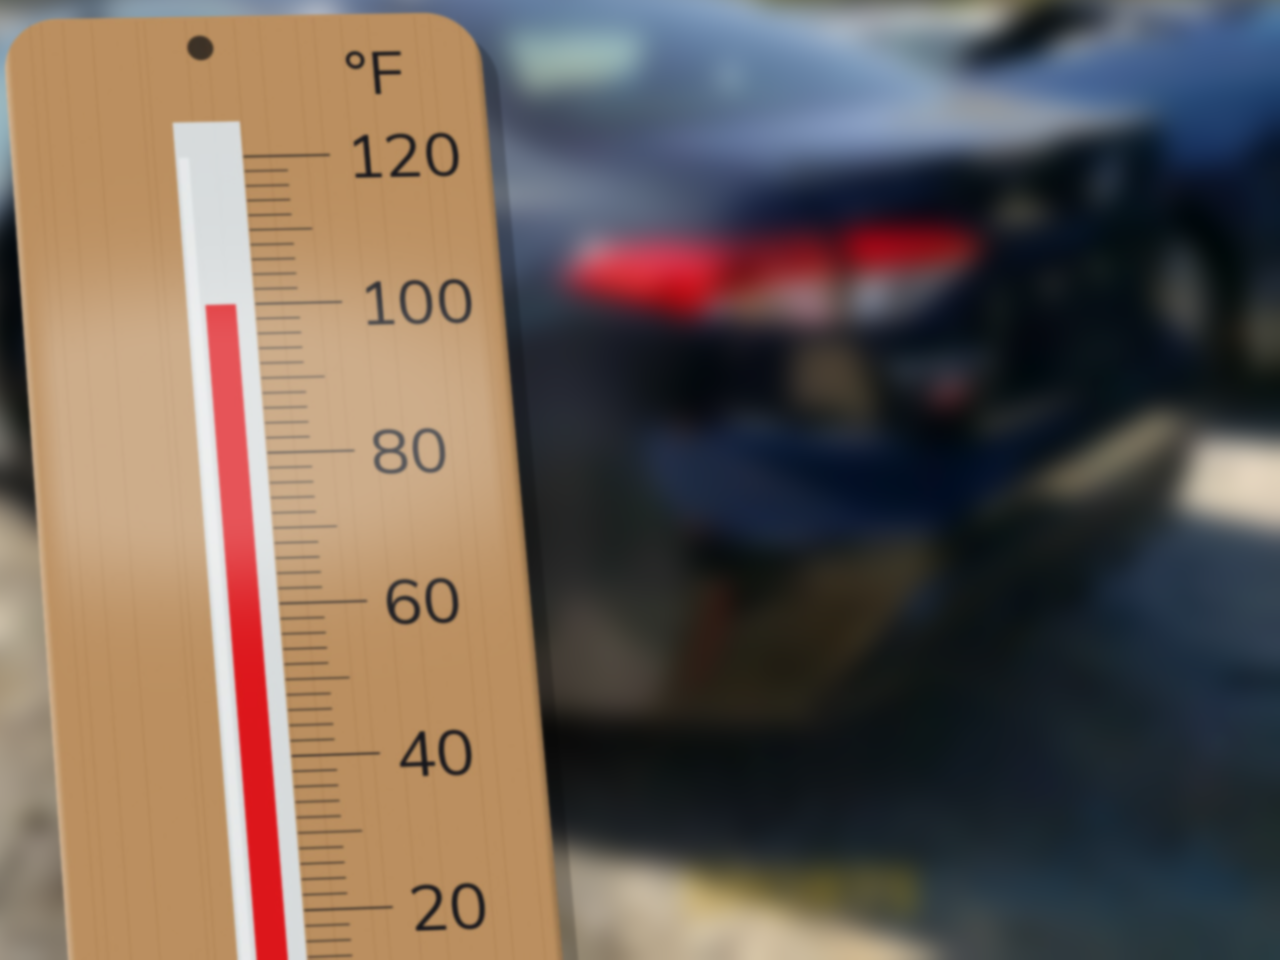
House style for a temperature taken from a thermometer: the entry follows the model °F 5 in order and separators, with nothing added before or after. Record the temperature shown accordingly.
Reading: °F 100
